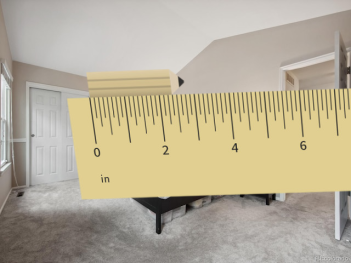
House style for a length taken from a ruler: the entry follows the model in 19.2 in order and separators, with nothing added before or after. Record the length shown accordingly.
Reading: in 2.75
